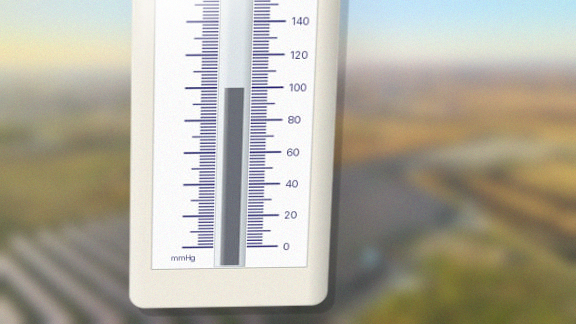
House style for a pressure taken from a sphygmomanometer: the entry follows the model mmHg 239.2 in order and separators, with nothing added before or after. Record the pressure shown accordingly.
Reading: mmHg 100
